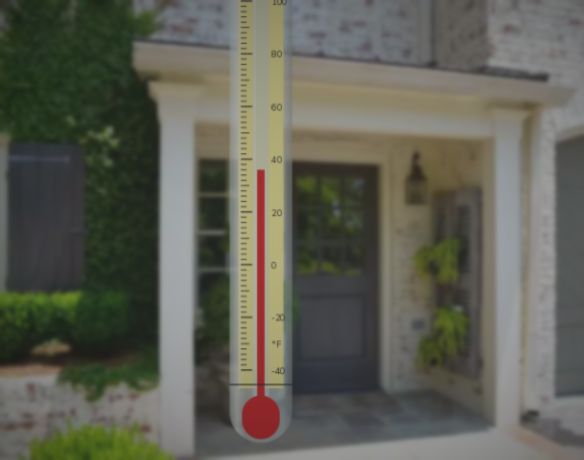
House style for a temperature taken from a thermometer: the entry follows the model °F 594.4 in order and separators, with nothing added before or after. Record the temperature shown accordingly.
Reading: °F 36
